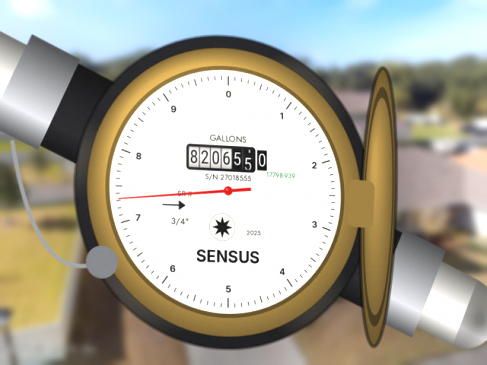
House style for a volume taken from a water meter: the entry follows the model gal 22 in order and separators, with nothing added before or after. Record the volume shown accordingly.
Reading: gal 8206547.3
